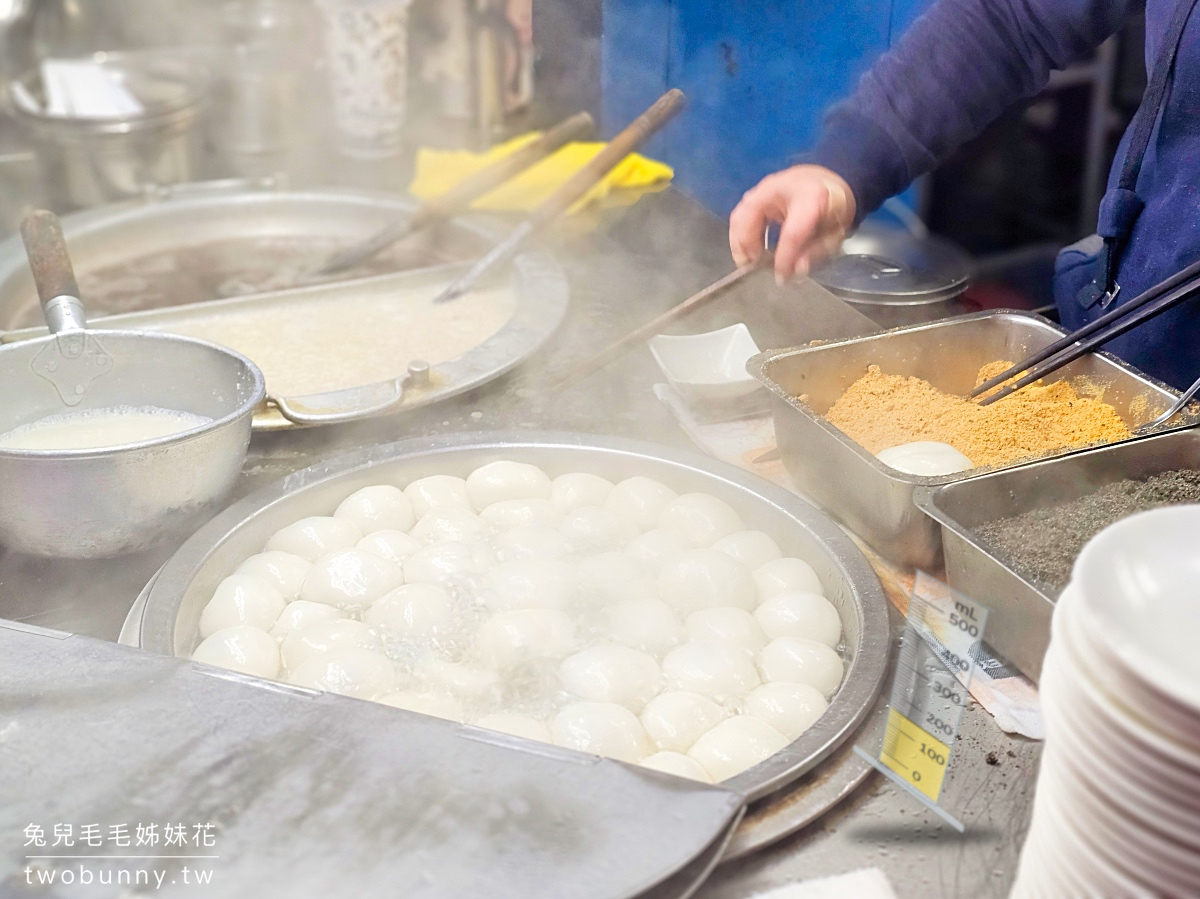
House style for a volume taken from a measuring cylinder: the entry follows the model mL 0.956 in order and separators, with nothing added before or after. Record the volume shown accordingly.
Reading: mL 150
